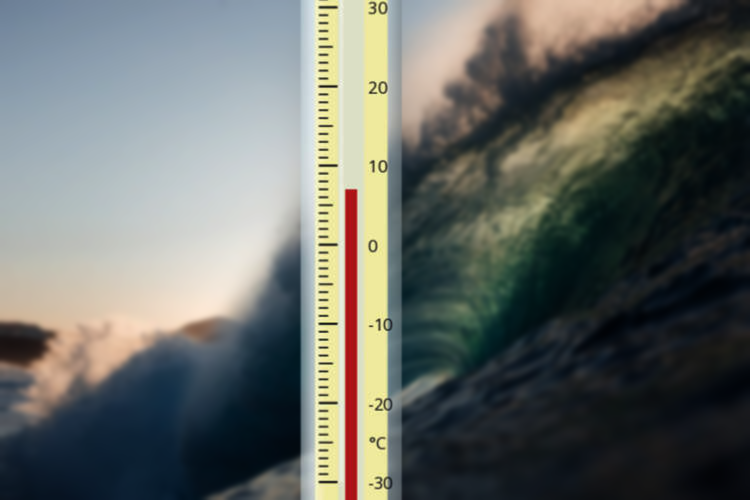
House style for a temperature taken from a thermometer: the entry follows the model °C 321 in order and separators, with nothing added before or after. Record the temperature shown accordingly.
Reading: °C 7
